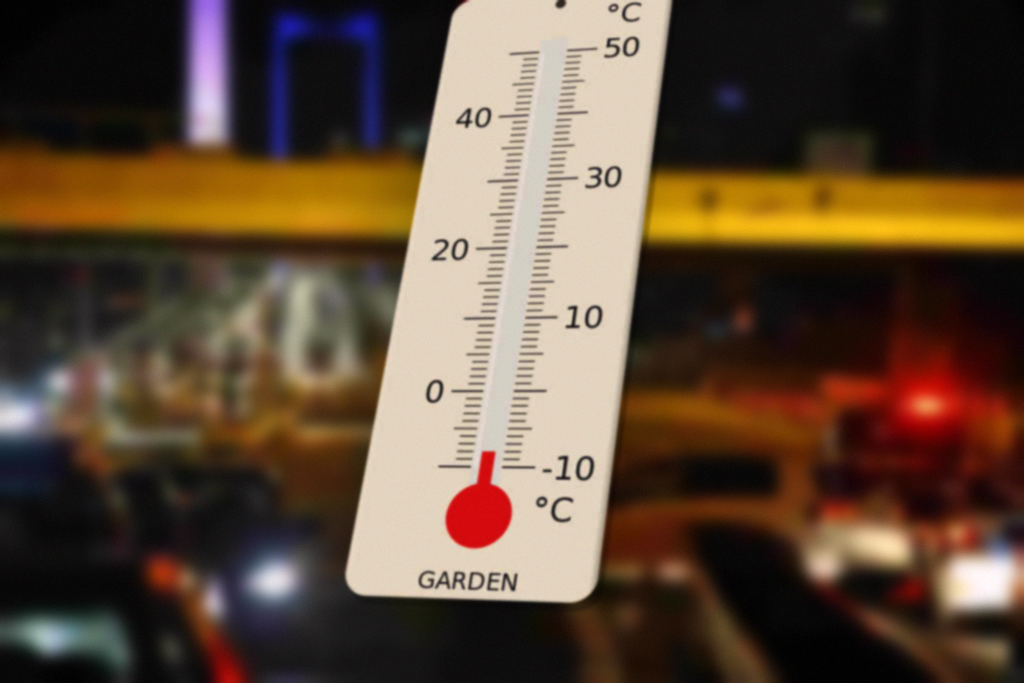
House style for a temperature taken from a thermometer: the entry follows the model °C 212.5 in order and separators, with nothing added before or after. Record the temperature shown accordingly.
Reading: °C -8
